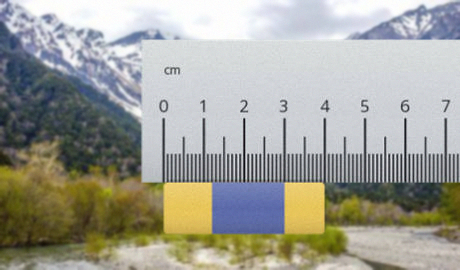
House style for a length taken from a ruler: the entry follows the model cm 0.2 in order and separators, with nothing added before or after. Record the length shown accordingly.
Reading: cm 4
